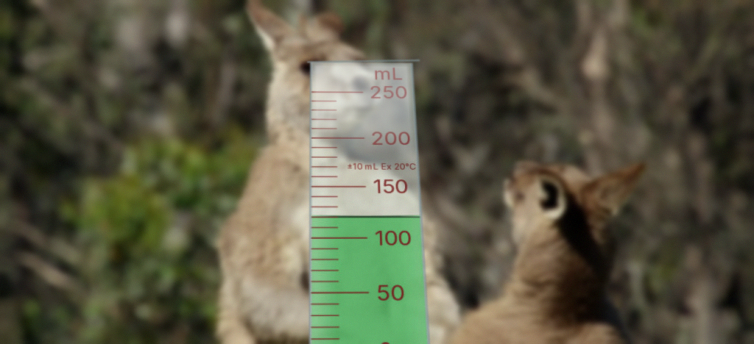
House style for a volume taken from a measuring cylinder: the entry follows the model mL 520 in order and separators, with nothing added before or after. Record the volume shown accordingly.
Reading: mL 120
